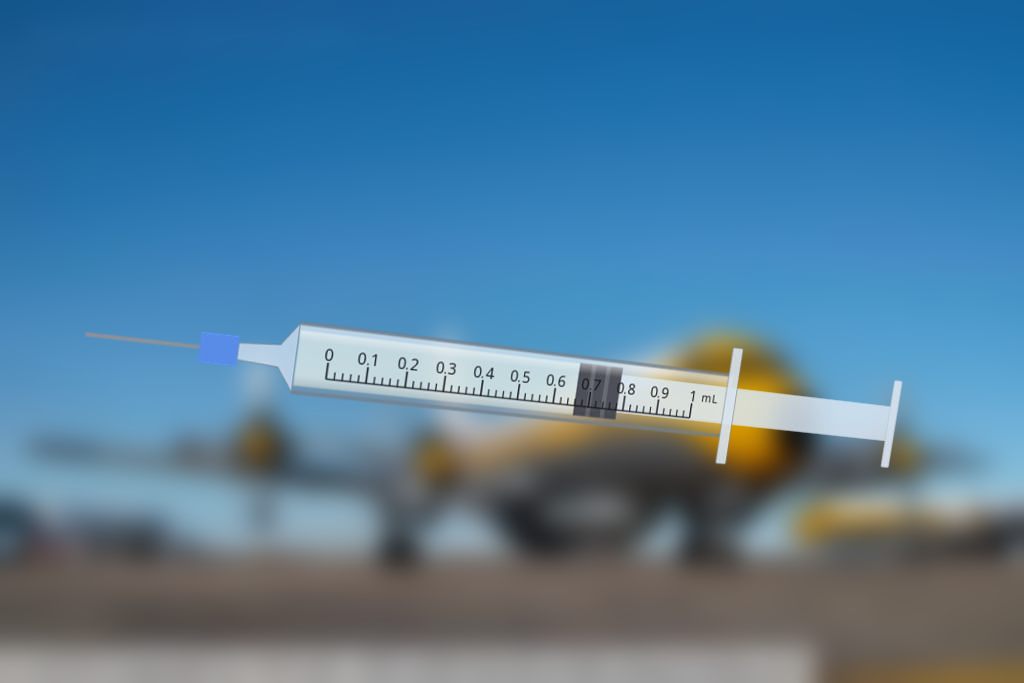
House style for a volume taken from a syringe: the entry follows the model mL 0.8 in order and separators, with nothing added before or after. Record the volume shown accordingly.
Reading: mL 0.66
